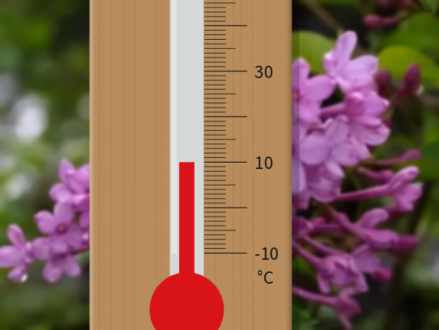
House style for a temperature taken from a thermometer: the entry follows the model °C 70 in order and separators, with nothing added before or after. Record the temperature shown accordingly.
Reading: °C 10
